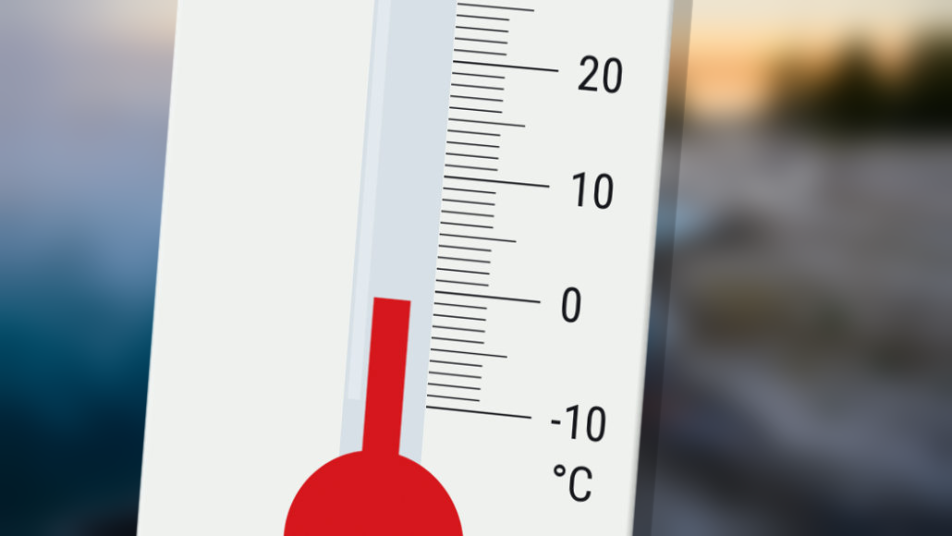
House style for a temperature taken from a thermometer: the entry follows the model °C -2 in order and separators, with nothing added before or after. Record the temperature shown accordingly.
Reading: °C -1
